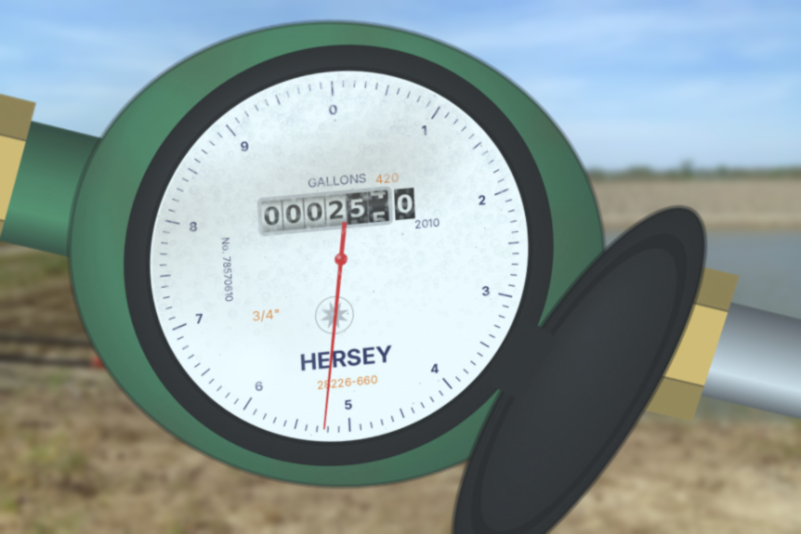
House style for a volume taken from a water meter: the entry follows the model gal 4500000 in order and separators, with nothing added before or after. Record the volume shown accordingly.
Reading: gal 2545.2
